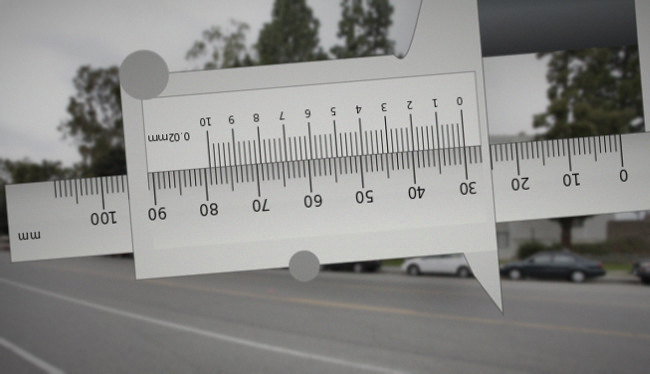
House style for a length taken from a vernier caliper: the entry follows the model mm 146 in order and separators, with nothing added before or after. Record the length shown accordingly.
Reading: mm 30.0
